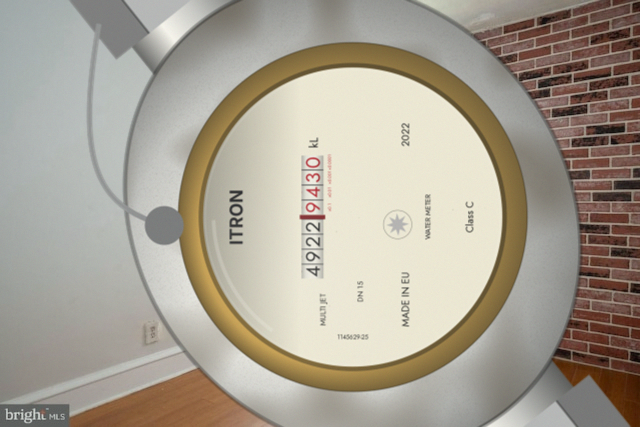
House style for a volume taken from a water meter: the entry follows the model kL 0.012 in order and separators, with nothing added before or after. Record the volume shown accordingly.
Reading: kL 4922.9430
